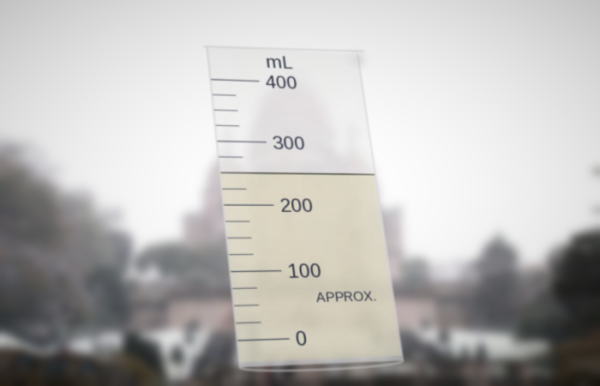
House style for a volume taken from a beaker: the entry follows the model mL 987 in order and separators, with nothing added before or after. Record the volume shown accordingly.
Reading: mL 250
